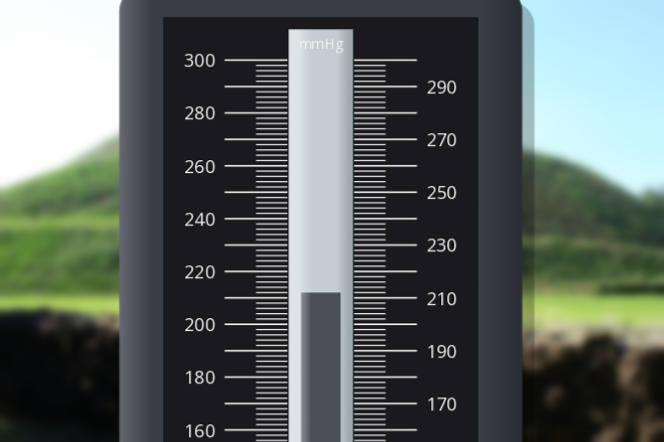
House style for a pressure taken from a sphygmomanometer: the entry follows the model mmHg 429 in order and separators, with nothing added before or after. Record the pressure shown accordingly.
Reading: mmHg 212
